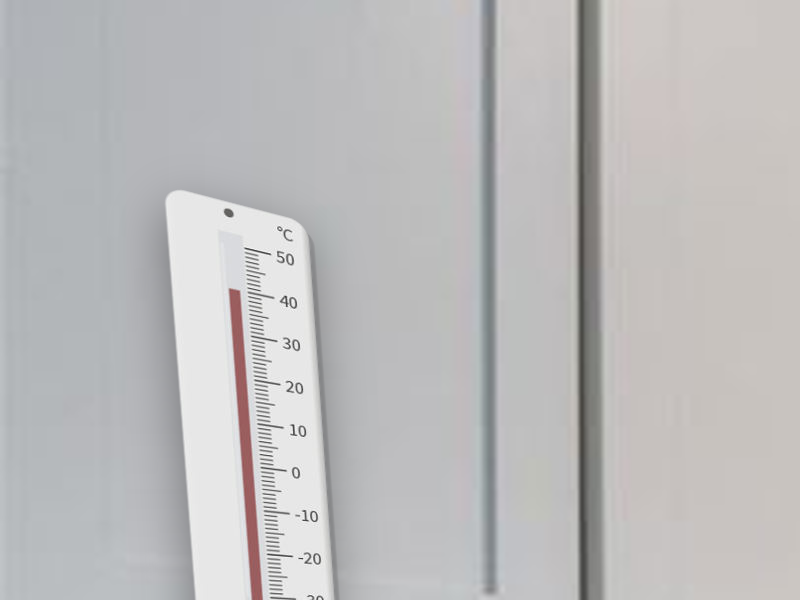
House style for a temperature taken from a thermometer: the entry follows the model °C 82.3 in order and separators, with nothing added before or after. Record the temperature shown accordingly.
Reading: °C 40
